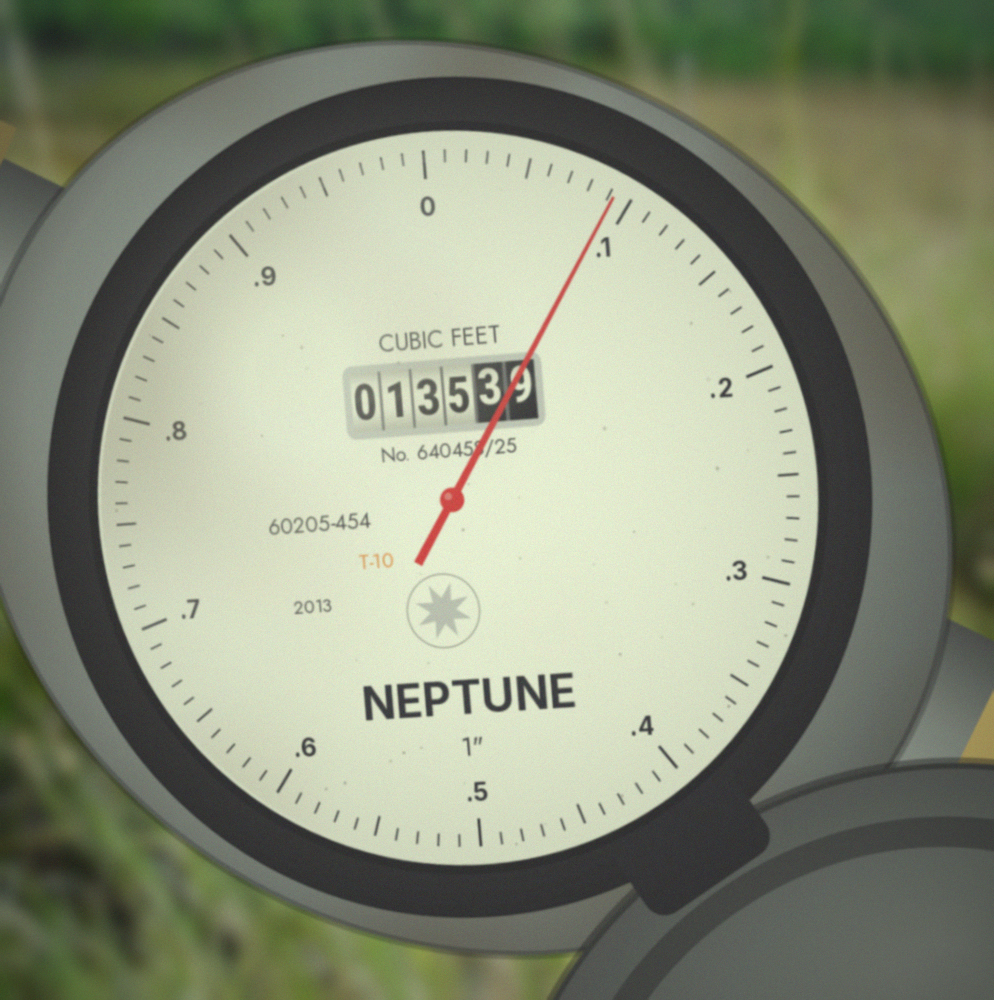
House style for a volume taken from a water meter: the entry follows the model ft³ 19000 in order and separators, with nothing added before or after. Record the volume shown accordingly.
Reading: ft³ 13539.09
